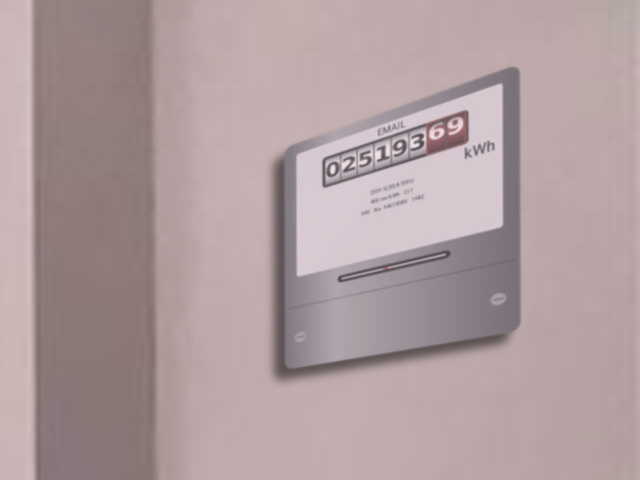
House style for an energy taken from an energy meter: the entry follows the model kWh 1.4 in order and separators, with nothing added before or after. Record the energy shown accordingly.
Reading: kWh 25193.69
